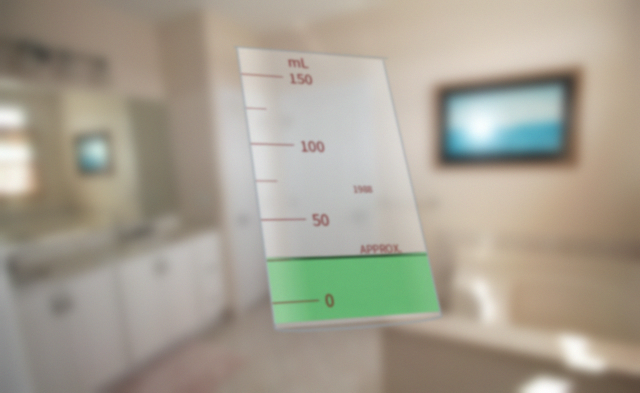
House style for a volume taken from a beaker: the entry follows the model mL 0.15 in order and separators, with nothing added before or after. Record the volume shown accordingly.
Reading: mL 25
